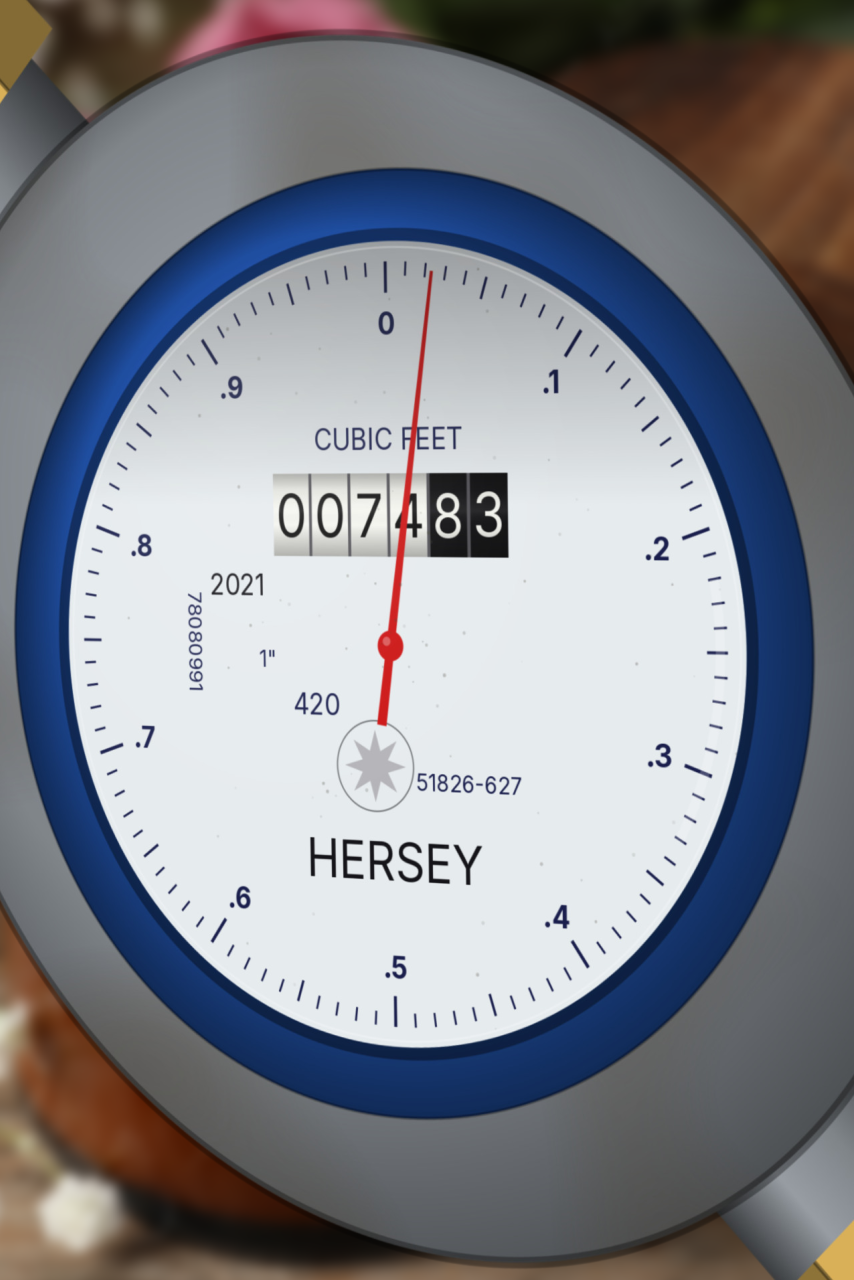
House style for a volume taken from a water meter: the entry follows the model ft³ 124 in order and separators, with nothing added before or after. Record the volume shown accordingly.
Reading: ft³ 7483.02
